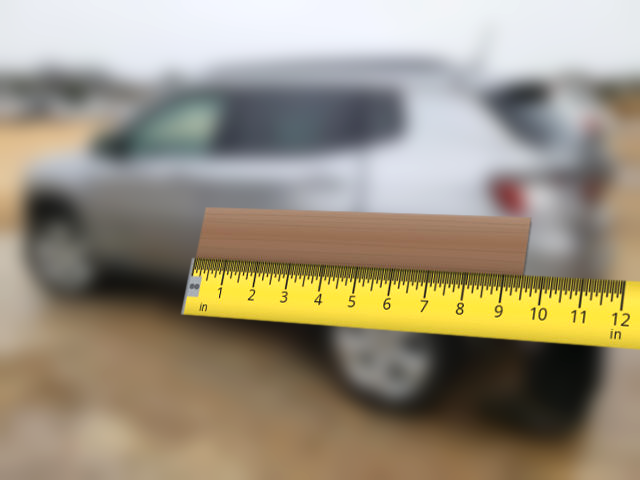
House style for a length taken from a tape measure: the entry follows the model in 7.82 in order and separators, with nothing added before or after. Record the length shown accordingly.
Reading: in 9.5
